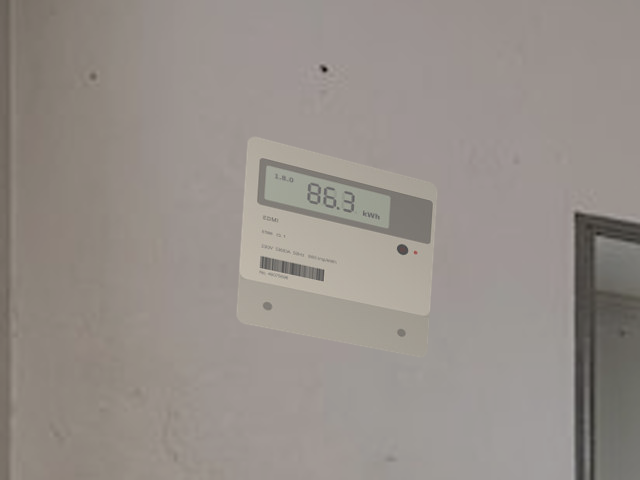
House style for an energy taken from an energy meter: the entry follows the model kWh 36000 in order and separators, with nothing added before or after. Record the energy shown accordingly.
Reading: kWh 86.3
